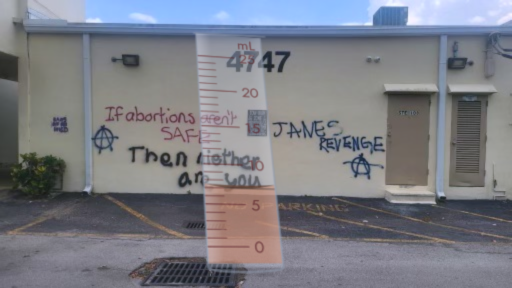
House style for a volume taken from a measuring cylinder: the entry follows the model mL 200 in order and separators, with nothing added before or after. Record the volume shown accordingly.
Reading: mL 7
